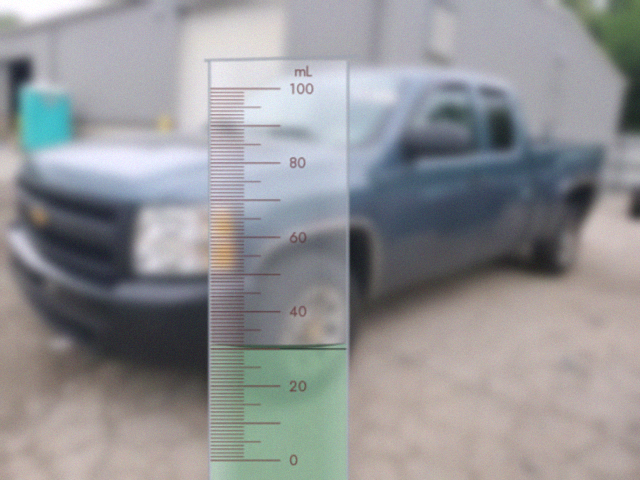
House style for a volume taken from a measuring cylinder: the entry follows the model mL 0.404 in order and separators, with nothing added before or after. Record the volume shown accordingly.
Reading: mL 30
